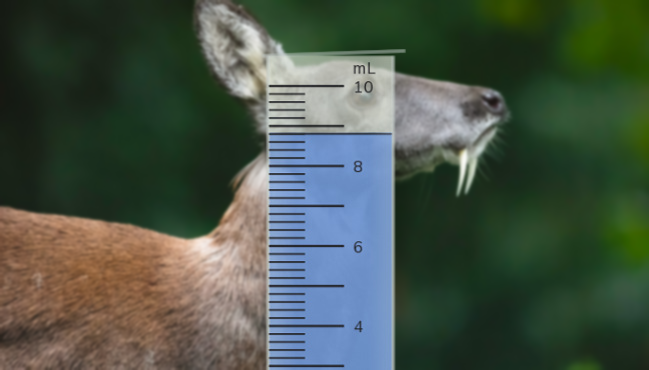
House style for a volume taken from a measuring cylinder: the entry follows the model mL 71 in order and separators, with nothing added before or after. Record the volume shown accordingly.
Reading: mL 8.8
